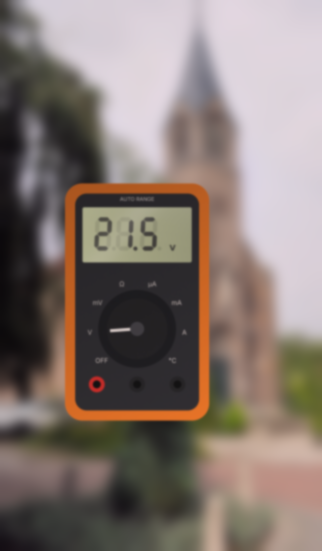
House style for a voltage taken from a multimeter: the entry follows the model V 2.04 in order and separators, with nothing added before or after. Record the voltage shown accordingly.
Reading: V 21.5
